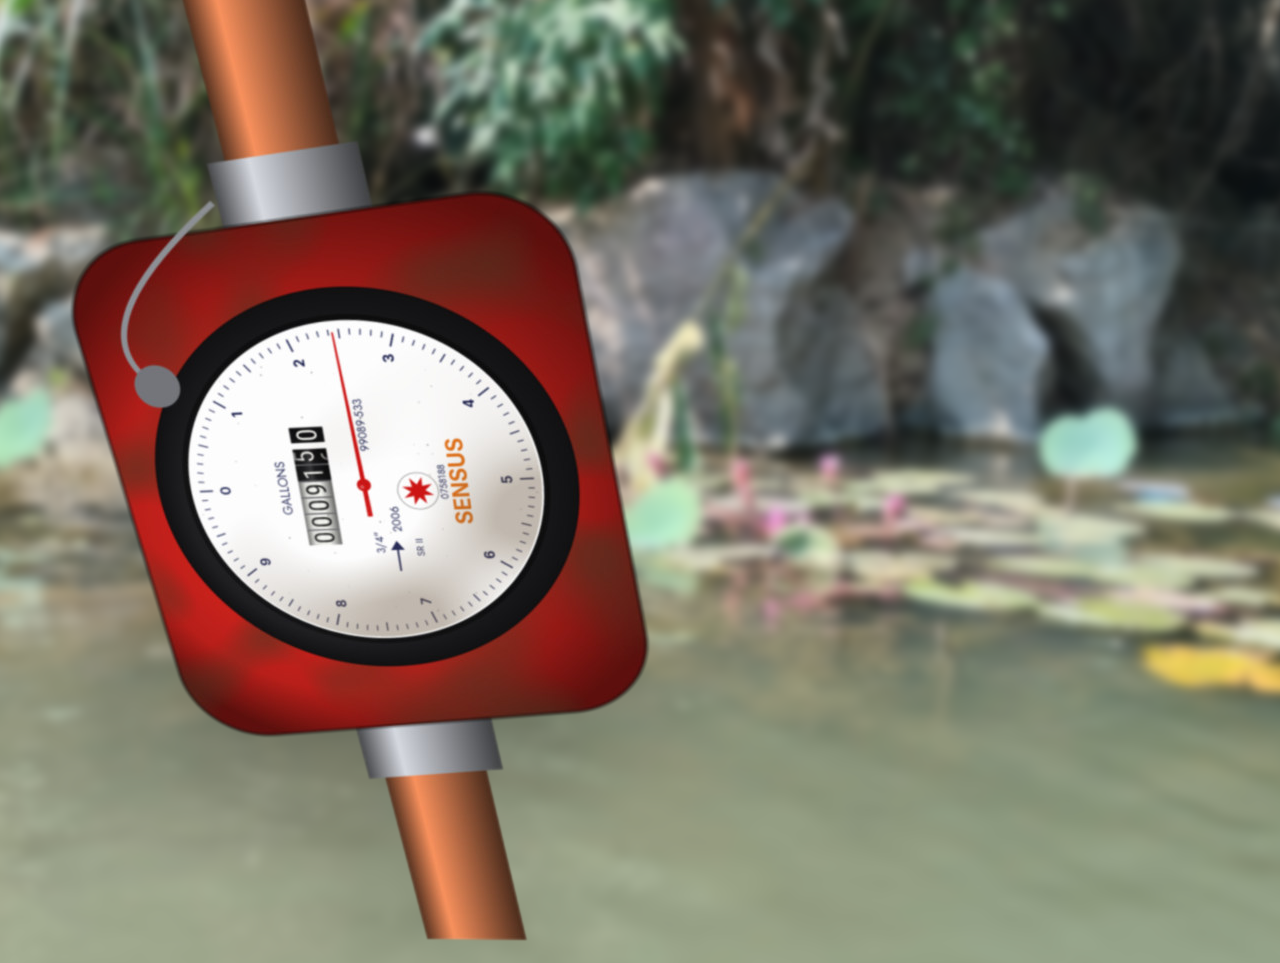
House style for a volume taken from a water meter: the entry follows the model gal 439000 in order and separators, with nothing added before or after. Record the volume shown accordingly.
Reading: gal 9152.4
